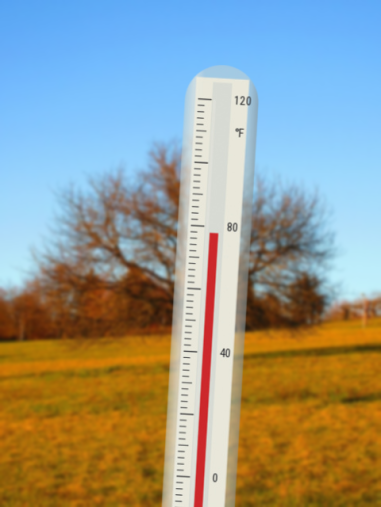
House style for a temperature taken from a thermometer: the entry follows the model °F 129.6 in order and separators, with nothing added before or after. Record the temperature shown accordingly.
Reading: °F 78
